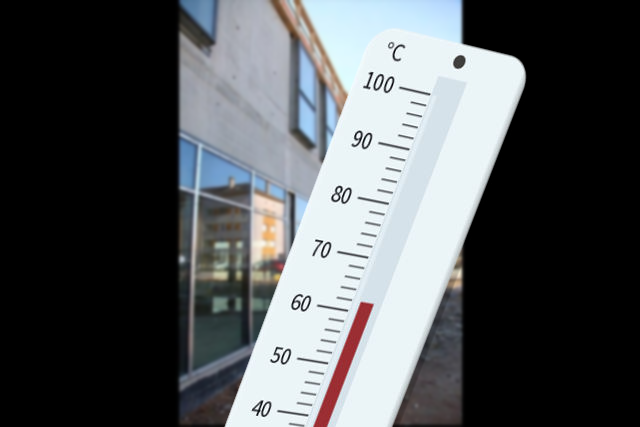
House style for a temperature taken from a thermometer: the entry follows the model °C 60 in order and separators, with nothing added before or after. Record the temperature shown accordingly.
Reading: °C 62
